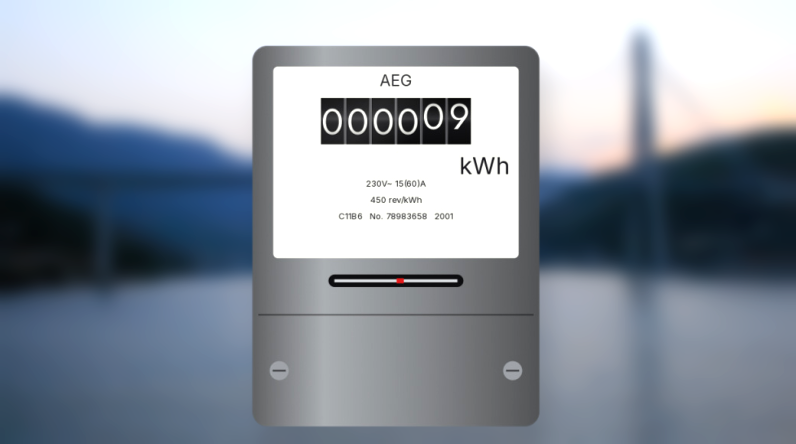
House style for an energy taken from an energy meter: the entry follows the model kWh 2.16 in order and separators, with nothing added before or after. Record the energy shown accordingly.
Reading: kWh 9
